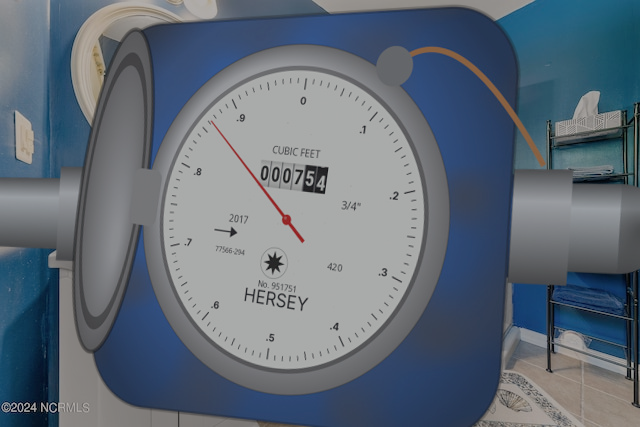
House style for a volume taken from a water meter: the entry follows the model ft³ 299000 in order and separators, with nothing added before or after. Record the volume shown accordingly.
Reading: ft³ 753.86
